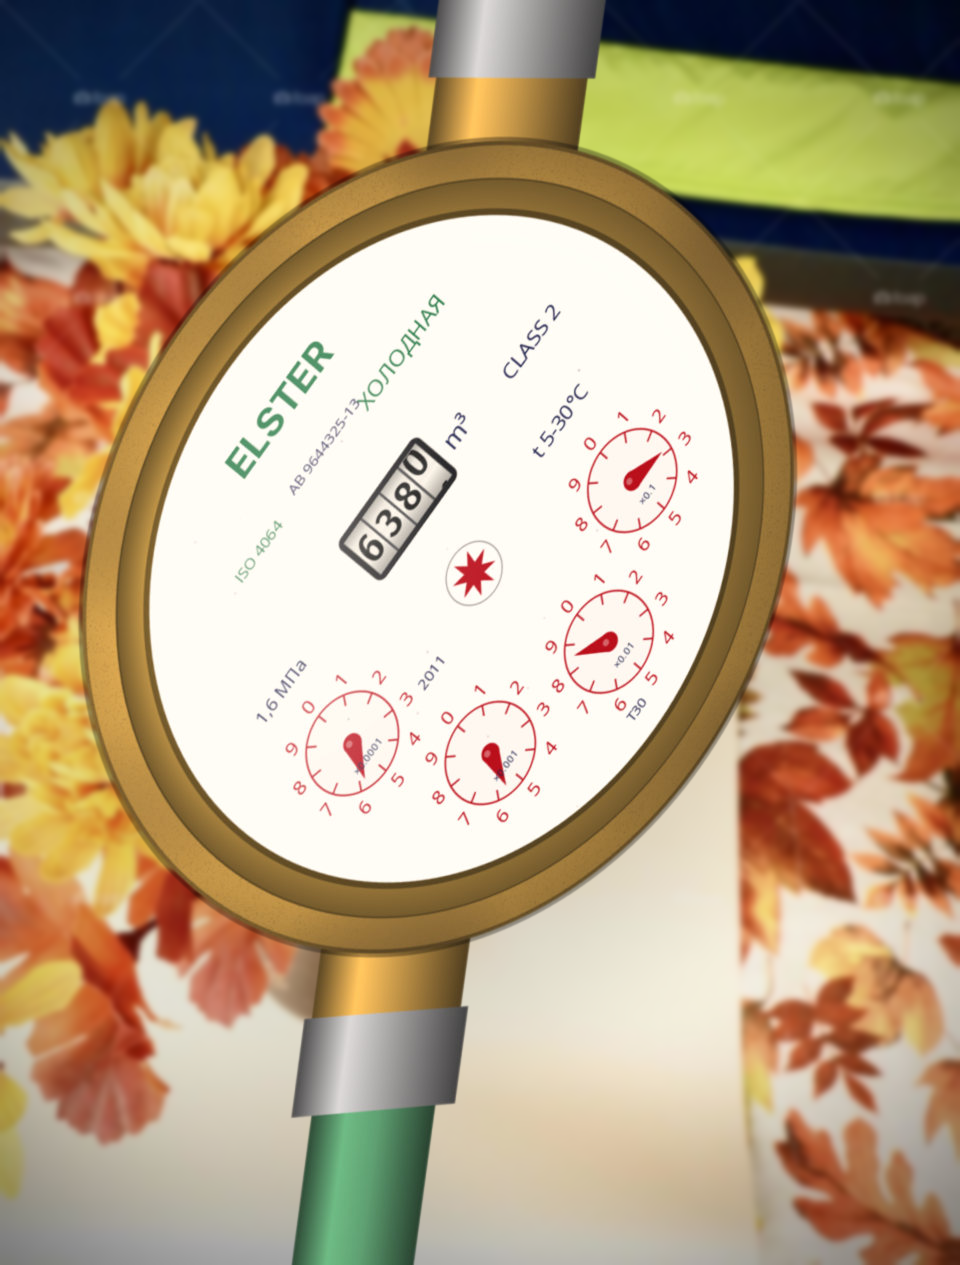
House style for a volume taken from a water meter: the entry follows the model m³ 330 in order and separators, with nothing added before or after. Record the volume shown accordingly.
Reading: m³ 6380.2855
